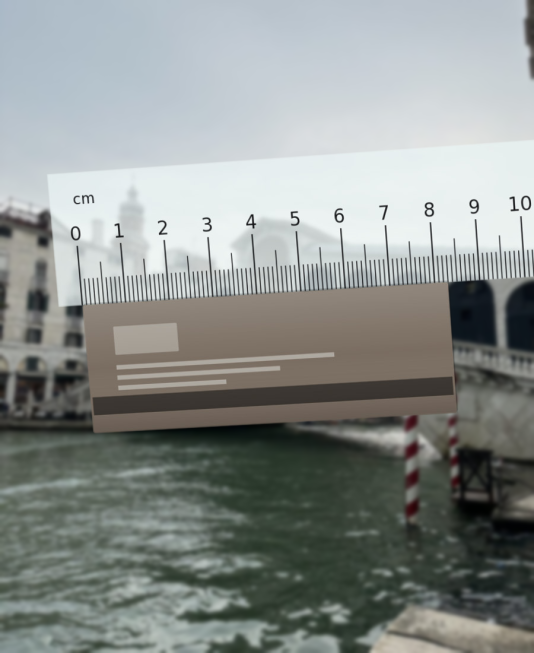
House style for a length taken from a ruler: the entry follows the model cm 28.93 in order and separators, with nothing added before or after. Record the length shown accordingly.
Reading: cm 8.3
